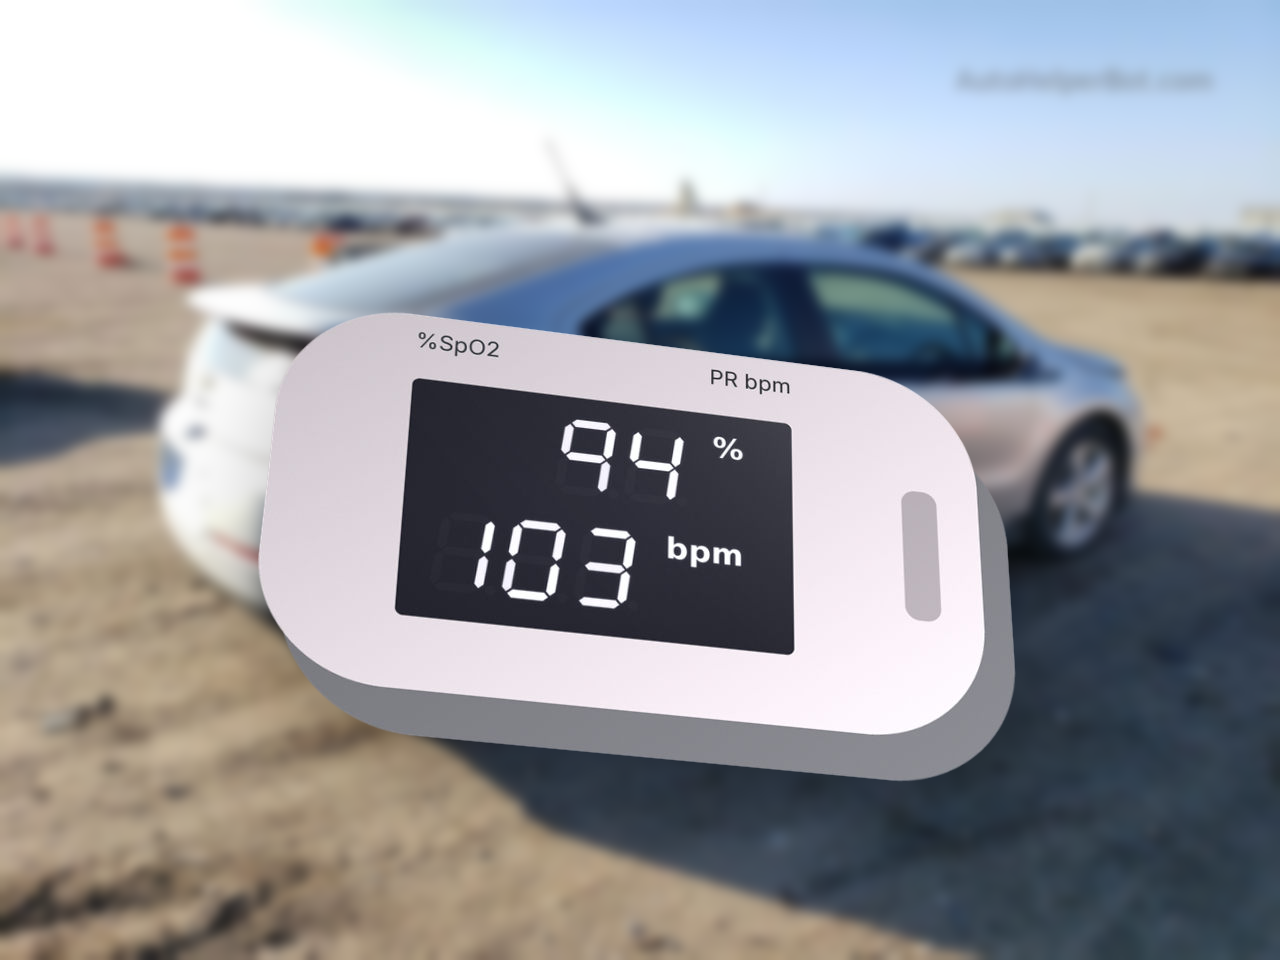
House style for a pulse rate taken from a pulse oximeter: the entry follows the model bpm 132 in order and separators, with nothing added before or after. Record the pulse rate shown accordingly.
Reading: bpm 103
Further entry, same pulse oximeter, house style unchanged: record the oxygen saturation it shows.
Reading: % 94
